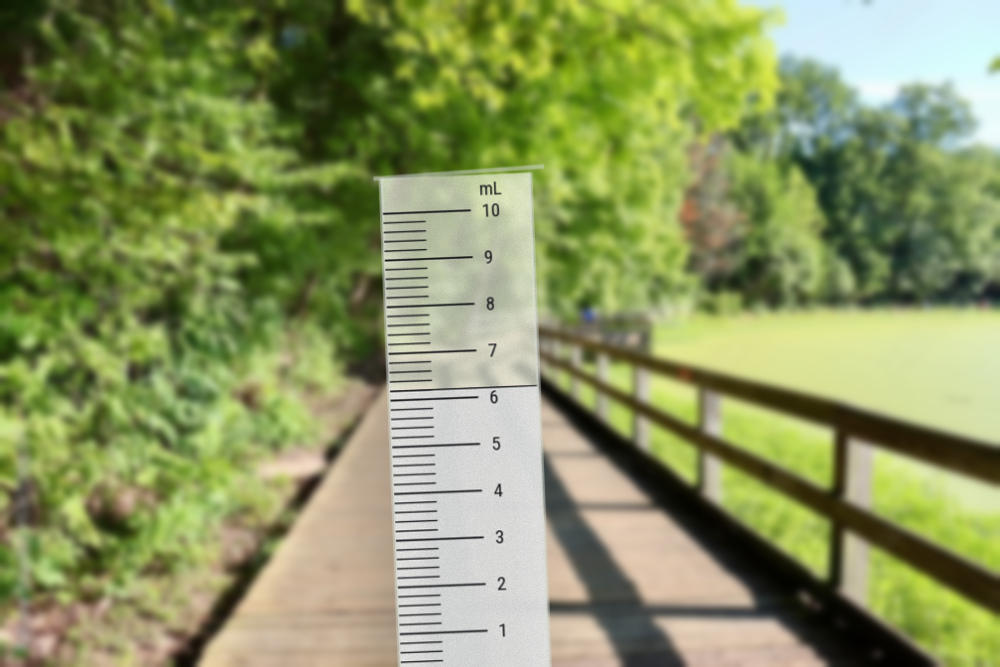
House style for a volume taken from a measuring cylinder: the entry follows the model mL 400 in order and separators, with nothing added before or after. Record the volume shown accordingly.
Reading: mL 6.2
